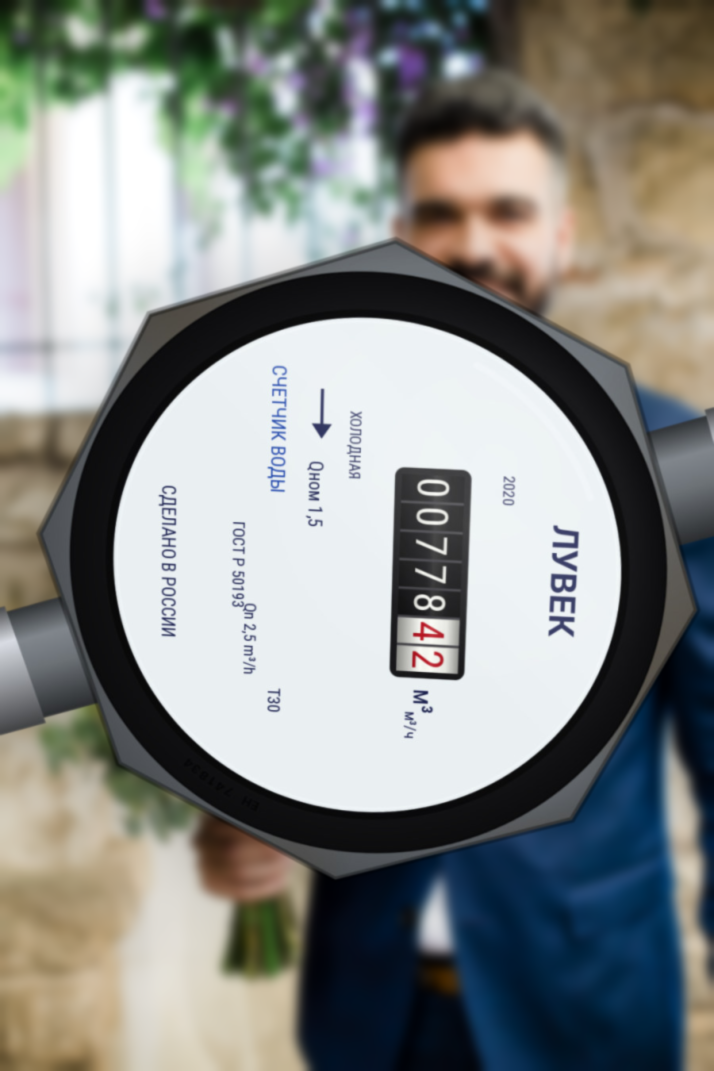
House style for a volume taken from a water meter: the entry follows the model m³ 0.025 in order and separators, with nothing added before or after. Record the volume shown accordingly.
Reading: m³ 778.42
